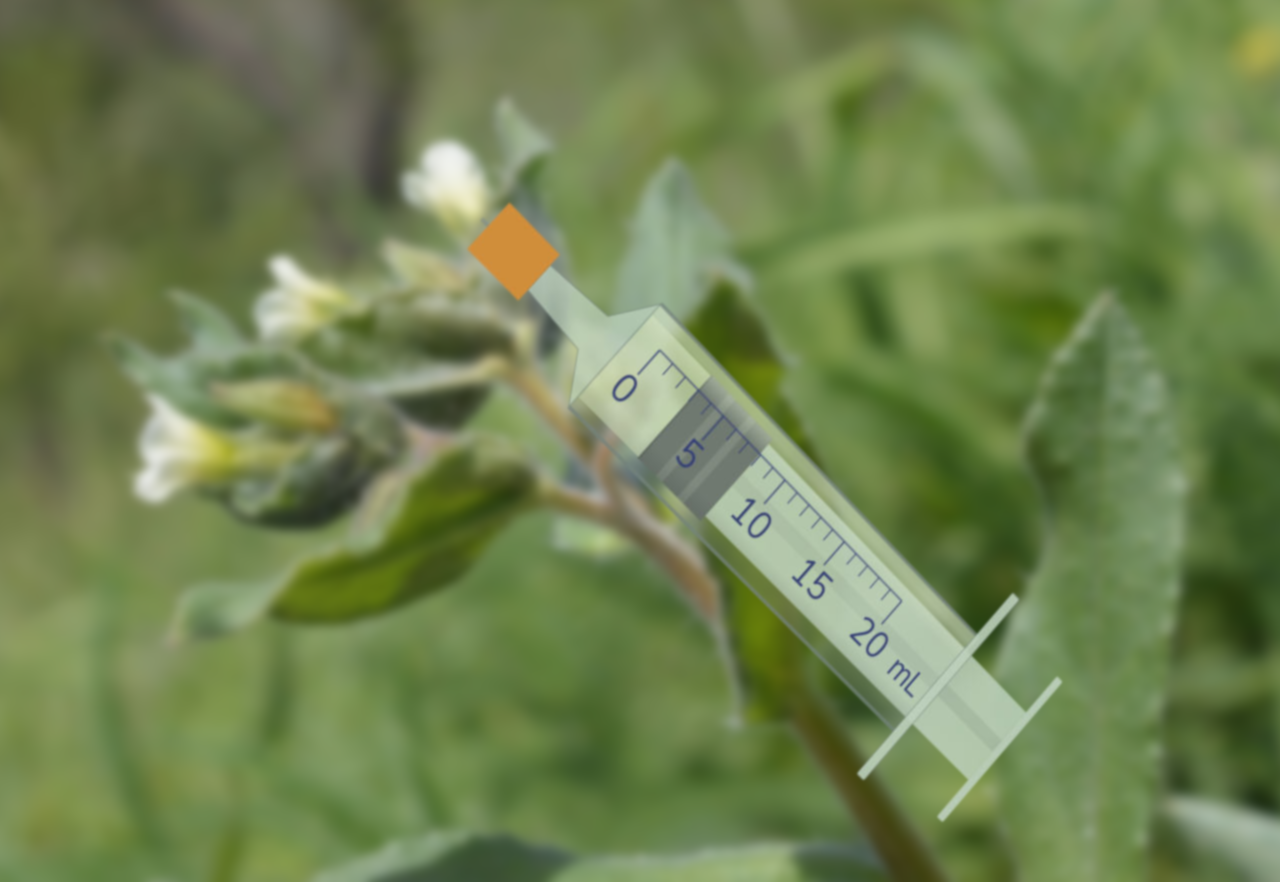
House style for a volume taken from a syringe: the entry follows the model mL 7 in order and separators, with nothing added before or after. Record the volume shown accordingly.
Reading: mL 3
